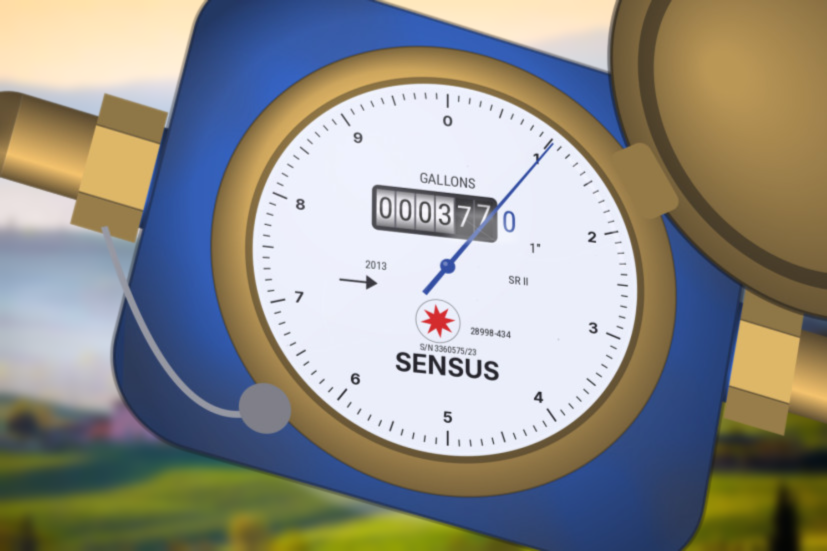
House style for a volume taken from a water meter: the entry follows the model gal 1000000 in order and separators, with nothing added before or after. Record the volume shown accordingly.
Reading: gal 3771.0
